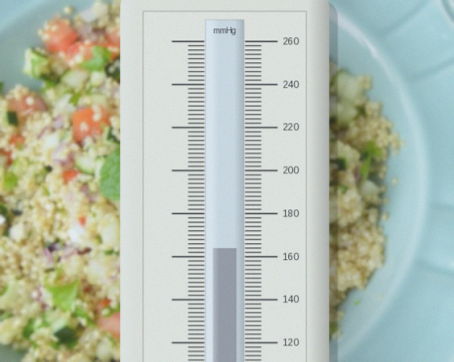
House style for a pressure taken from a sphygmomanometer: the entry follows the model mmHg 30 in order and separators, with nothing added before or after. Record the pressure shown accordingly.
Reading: mmHg 164
